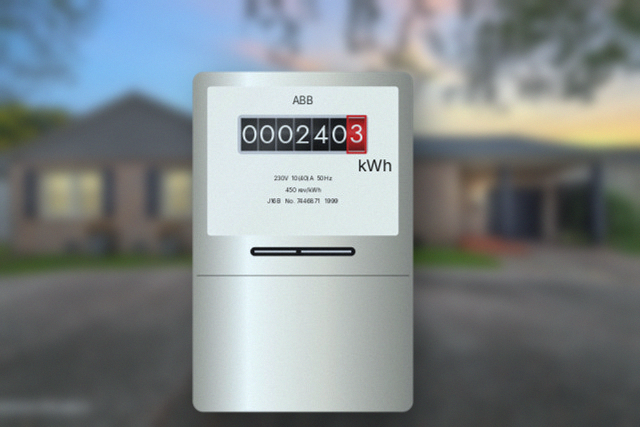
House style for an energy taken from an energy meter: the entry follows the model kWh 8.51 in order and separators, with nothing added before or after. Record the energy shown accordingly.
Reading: kWh 240.3
